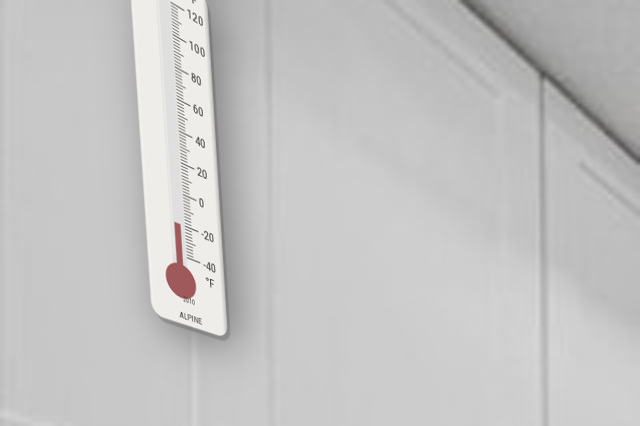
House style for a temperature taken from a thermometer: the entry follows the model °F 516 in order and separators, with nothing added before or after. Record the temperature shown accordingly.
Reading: °F -20
